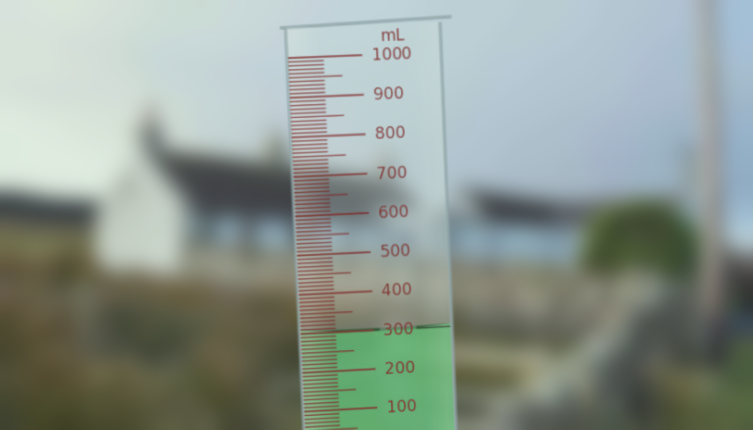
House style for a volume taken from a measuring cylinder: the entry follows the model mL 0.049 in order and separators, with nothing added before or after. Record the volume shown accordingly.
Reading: mL 300
